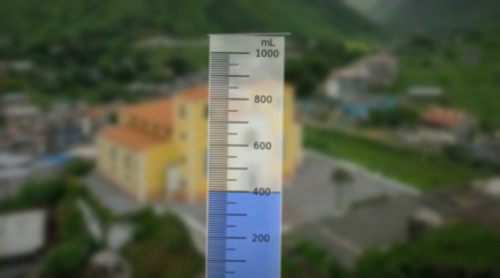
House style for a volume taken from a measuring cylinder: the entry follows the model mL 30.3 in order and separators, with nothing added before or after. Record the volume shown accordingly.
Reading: mL 400
